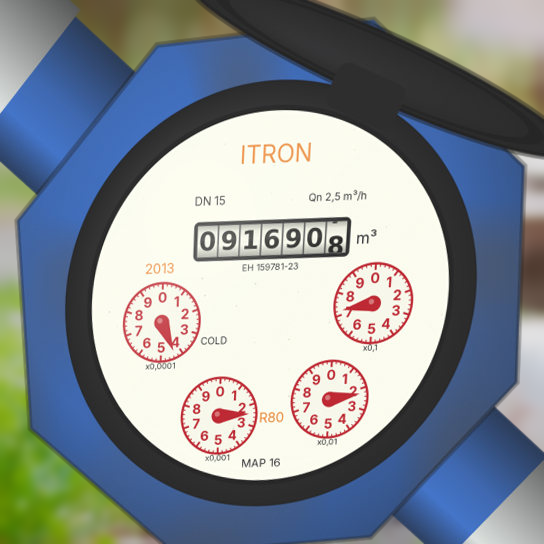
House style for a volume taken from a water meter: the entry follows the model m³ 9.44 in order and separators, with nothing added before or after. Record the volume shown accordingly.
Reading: m³ 916907.7224
